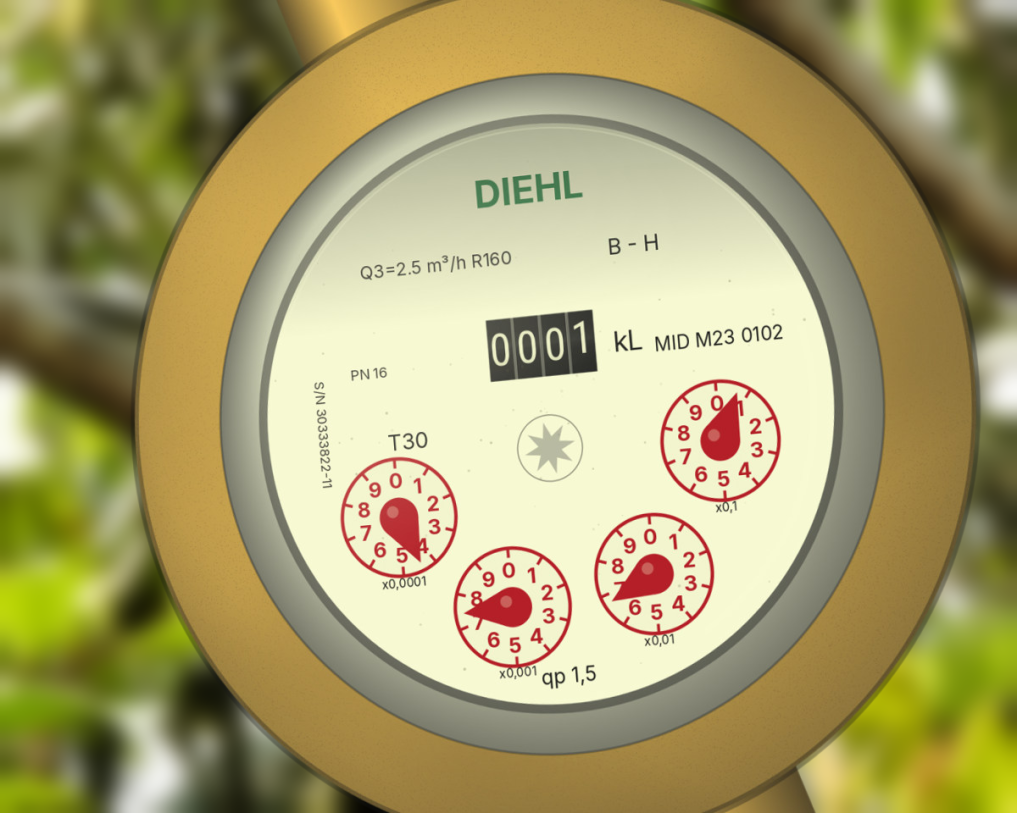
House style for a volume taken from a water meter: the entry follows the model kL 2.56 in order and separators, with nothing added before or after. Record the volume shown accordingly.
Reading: kL 1.0674
